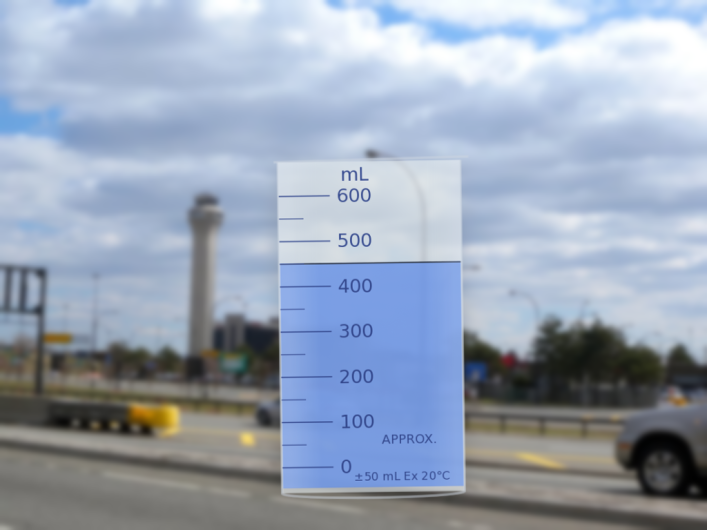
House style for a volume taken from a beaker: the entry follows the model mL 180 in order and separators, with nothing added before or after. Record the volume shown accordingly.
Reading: mL 450
